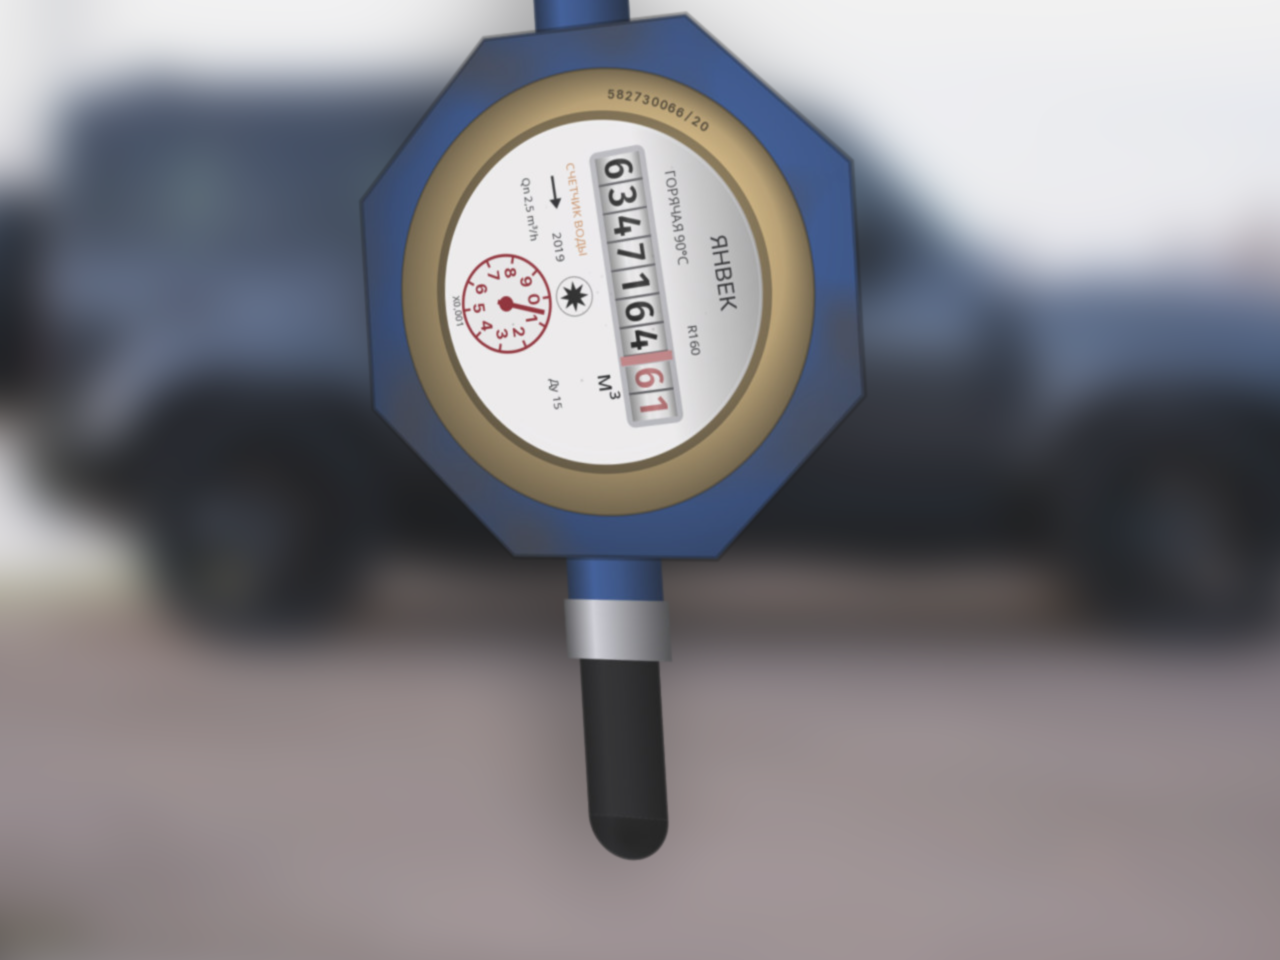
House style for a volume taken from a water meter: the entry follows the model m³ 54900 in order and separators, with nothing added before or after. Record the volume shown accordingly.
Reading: m³ 6347164.610
